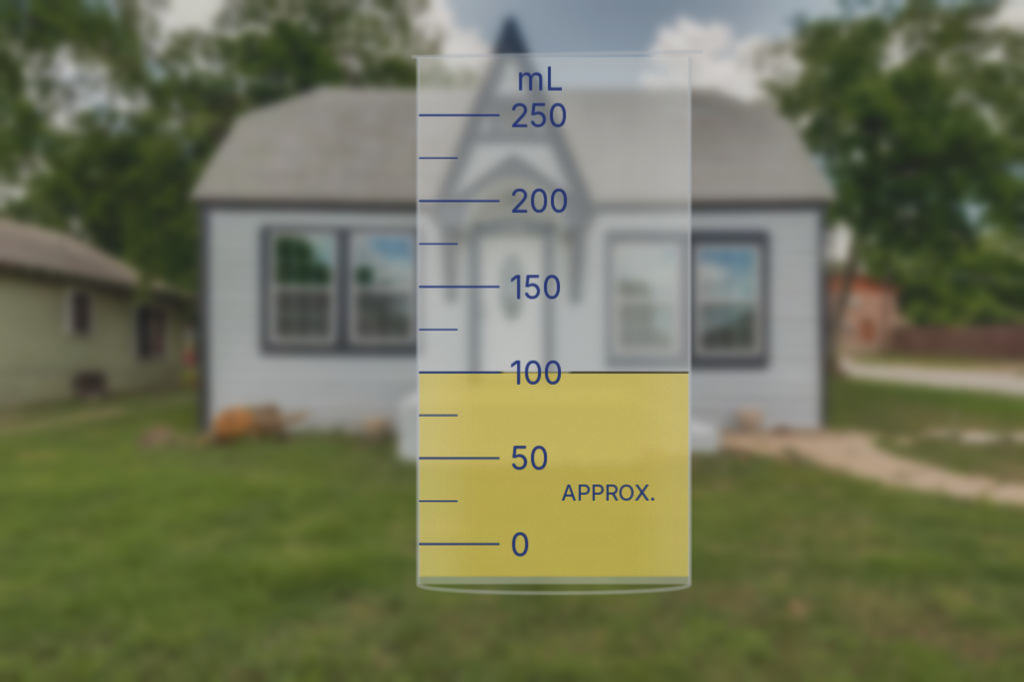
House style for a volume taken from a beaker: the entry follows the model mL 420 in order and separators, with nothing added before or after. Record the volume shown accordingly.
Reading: mL 100
